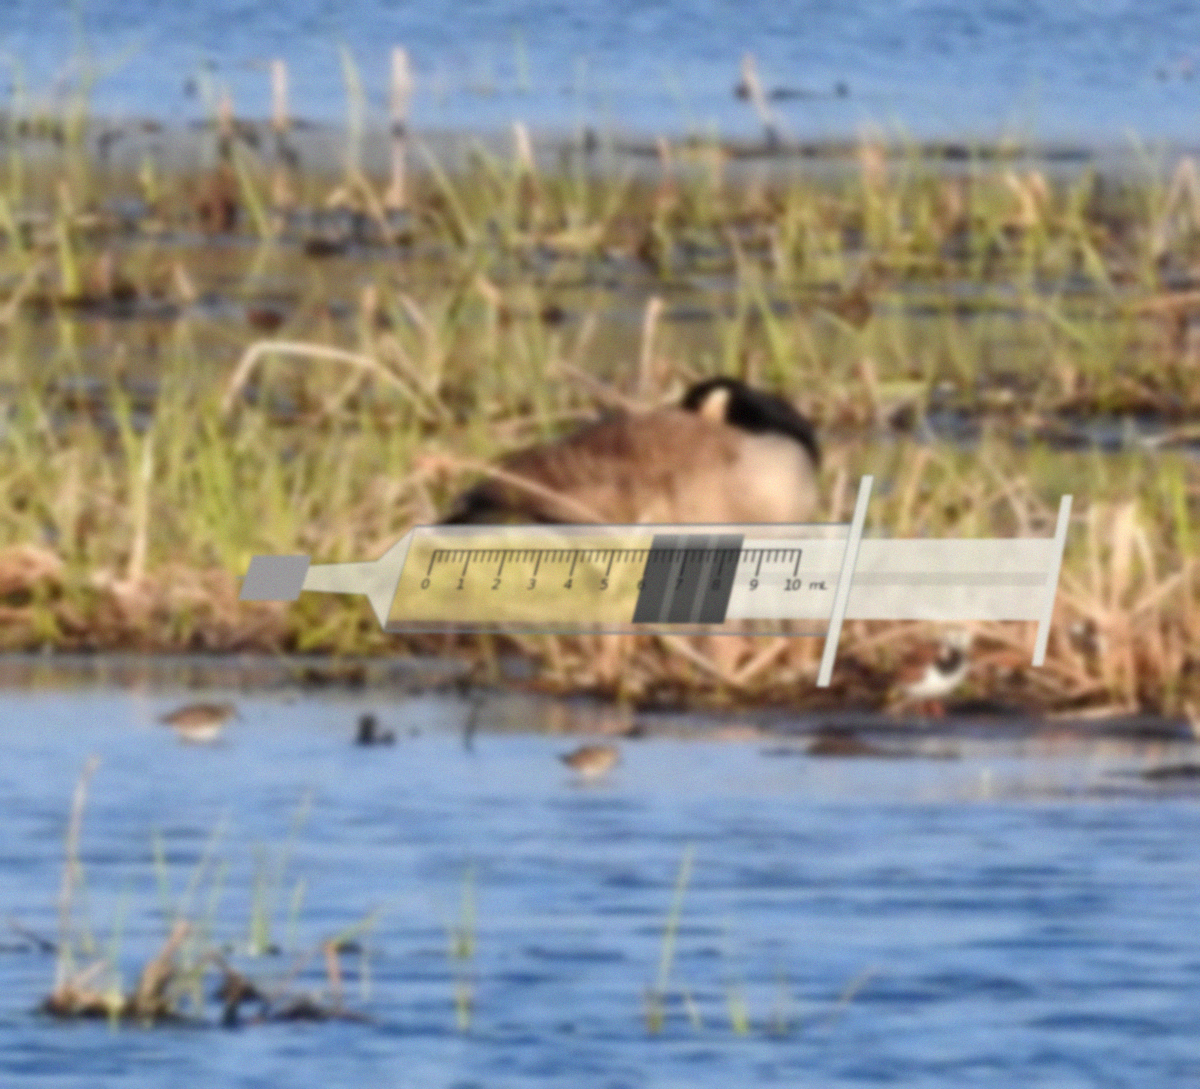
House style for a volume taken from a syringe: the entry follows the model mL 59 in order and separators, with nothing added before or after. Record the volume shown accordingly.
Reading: mL 6
